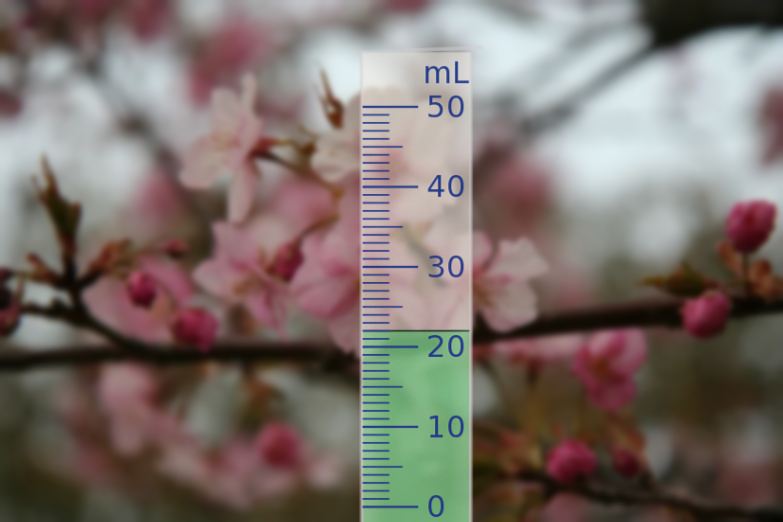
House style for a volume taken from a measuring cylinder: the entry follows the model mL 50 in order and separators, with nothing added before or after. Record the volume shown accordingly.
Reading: mL 22
